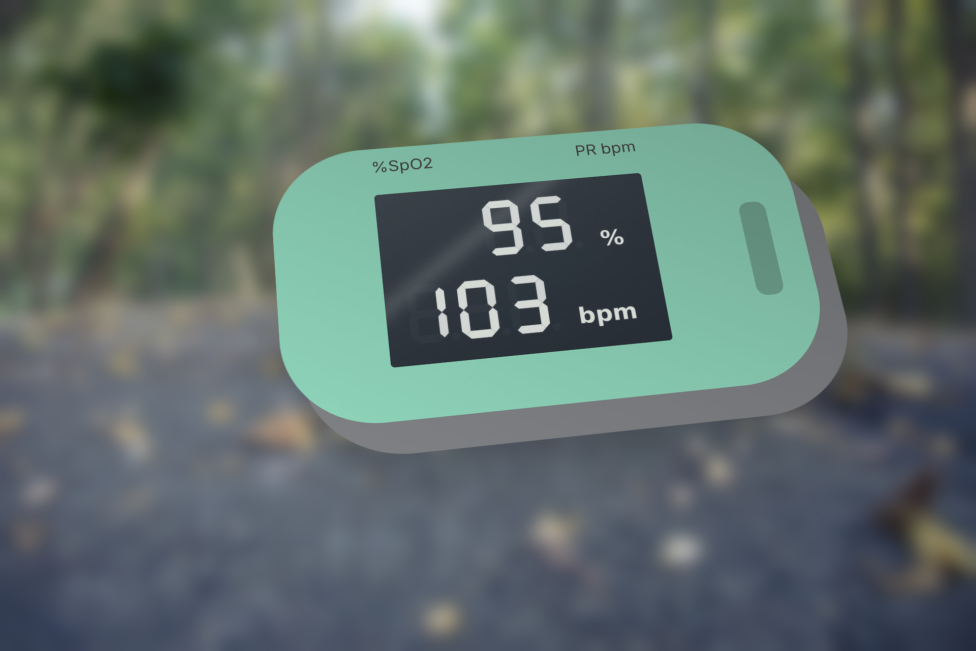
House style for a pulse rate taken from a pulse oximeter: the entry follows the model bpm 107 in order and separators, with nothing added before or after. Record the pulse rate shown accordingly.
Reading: bpm 103
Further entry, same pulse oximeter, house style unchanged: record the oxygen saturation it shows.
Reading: % 95
